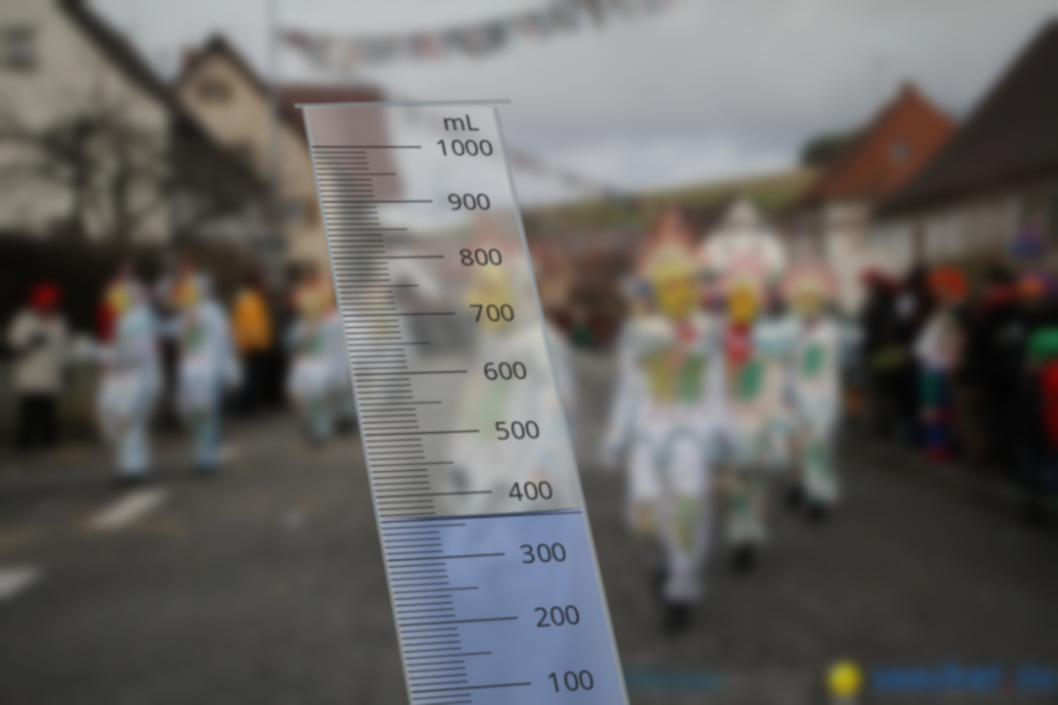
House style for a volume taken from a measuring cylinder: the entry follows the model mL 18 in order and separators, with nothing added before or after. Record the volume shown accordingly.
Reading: mL 360
